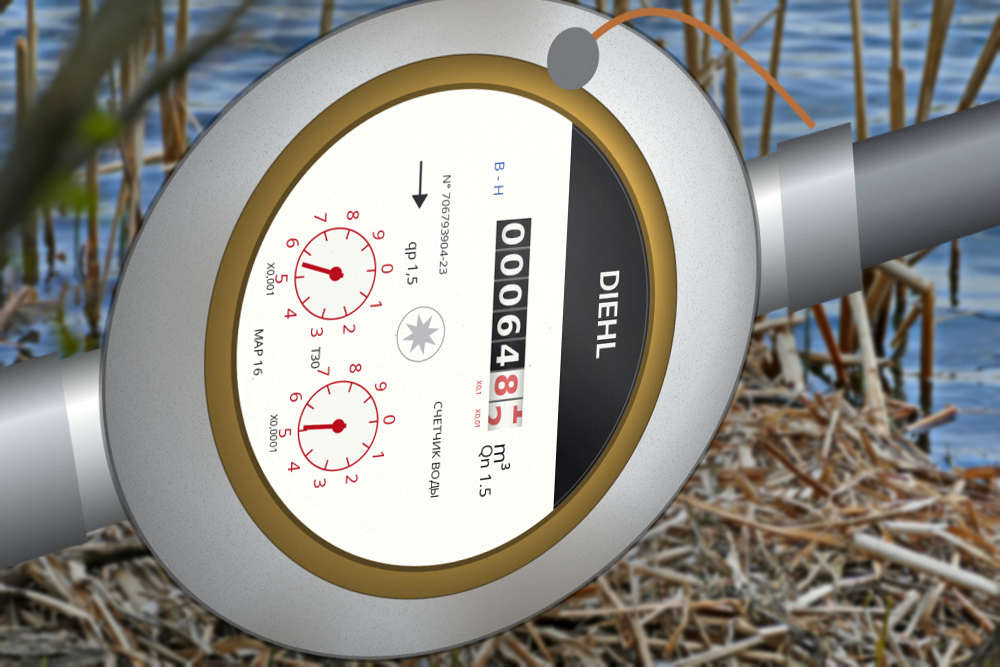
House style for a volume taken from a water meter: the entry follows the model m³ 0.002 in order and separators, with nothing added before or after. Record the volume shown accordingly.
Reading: m³ 64.8155
